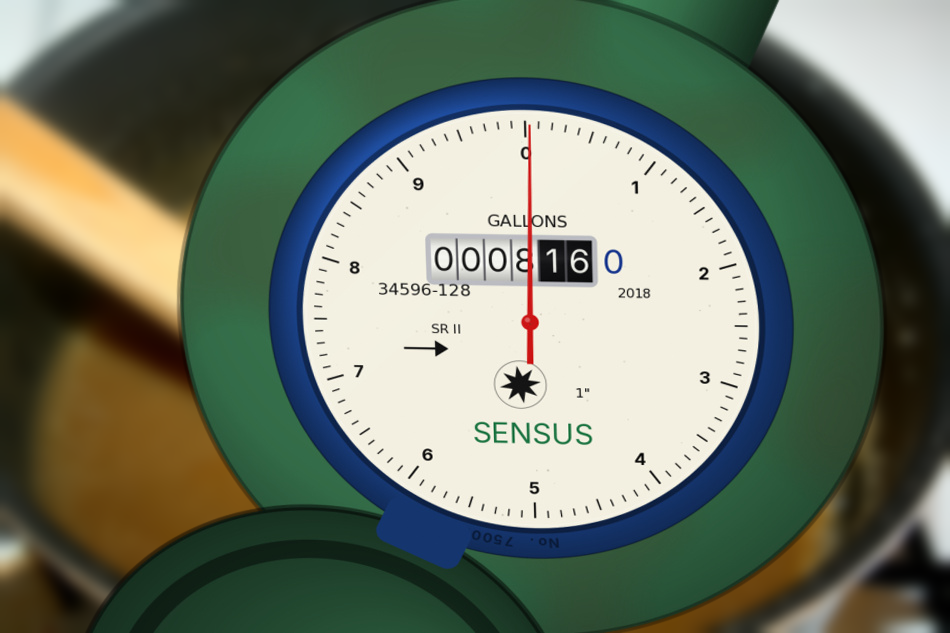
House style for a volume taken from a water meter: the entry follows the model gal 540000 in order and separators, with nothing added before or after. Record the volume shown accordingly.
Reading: gal 8160.0
